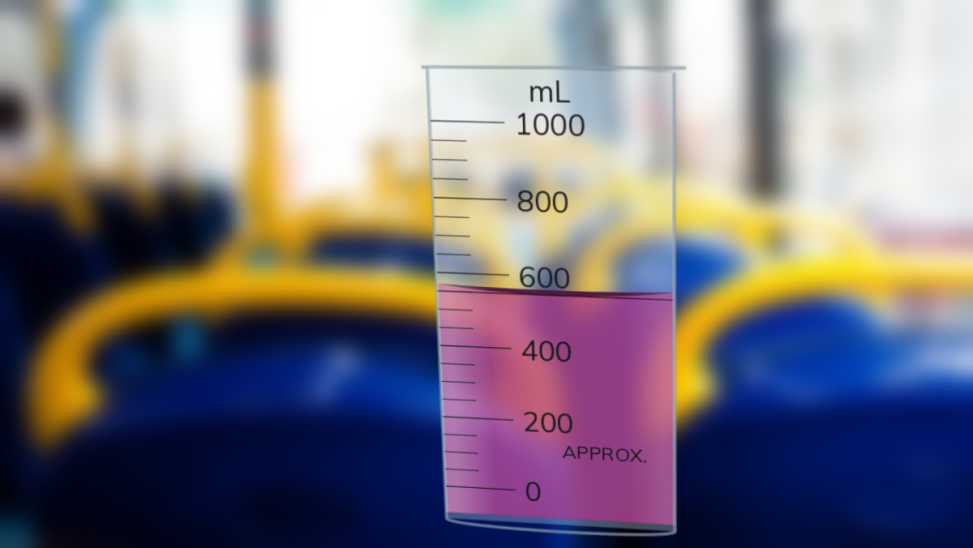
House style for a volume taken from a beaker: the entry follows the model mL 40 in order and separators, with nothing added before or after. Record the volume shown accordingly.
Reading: mL 550
